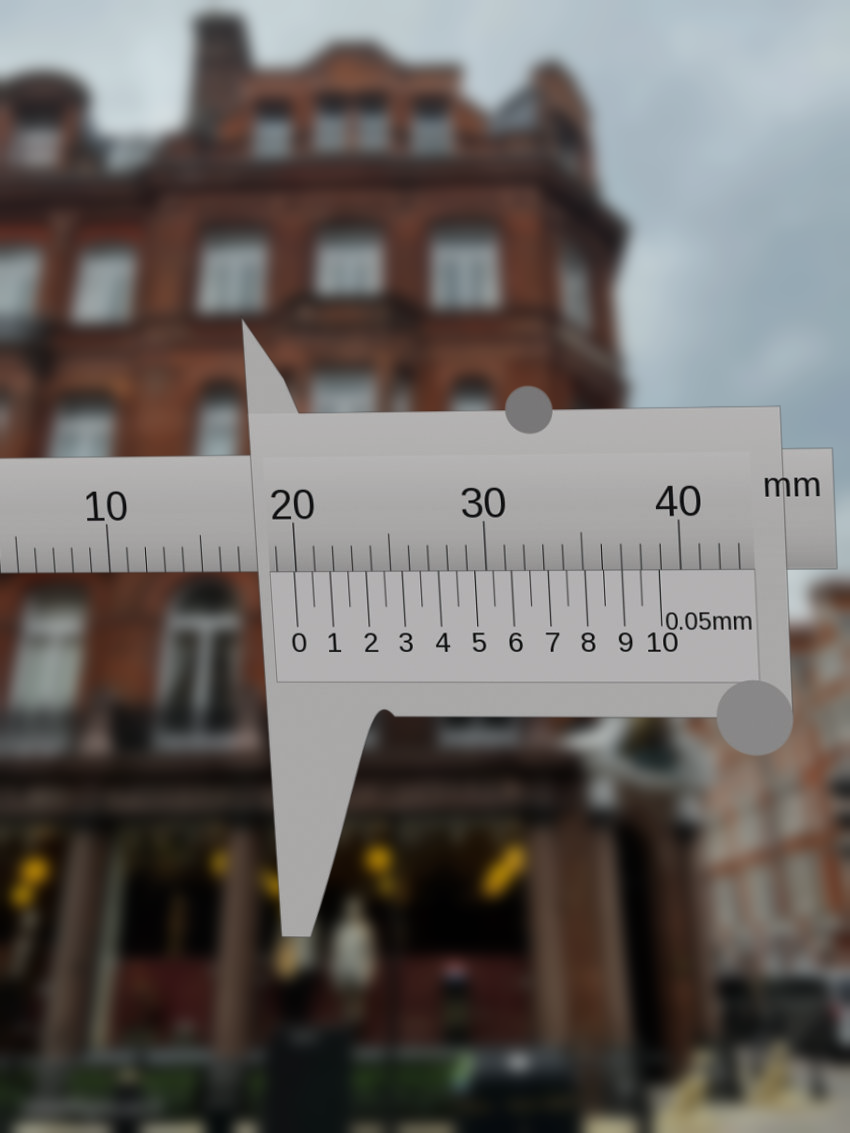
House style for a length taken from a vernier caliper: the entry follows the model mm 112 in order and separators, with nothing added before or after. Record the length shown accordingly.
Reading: mm 19.9
